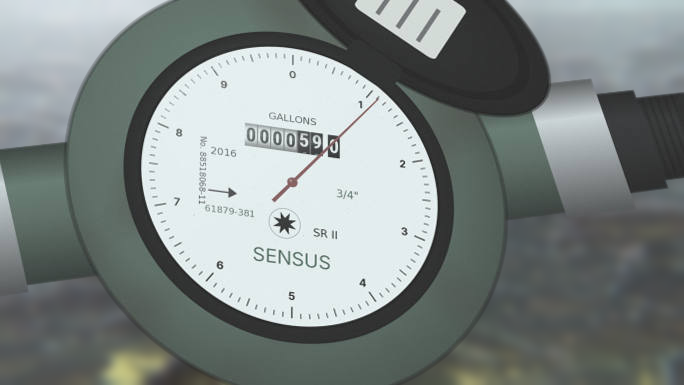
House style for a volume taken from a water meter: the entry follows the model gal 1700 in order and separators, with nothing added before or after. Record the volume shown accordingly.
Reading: gal 591.1
